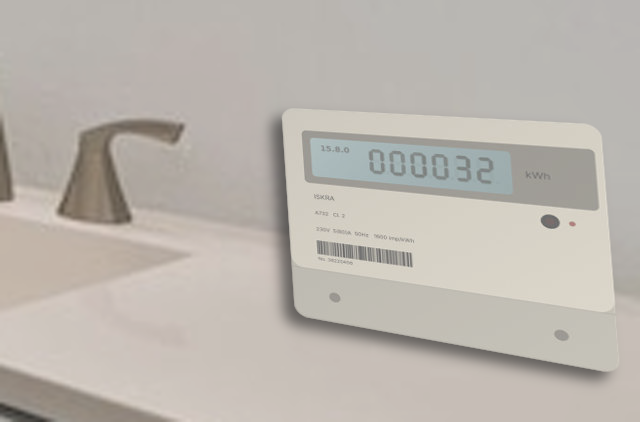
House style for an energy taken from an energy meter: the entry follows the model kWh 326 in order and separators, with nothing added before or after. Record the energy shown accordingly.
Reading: kWh 32
